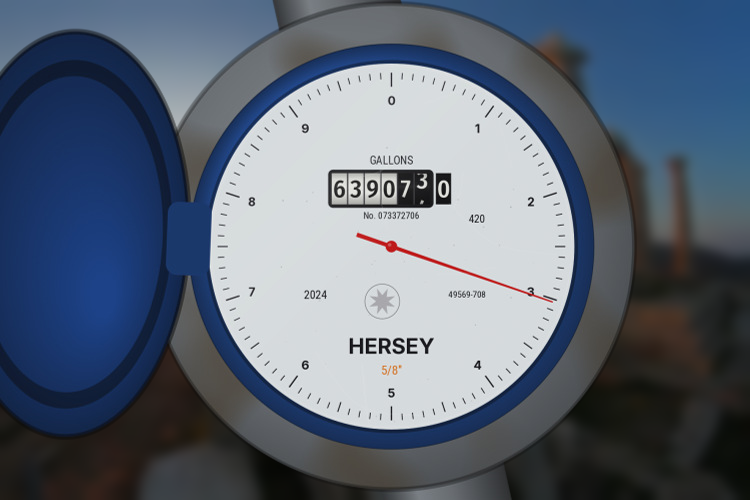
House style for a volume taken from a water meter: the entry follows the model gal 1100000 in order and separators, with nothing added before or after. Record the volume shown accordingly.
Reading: gal 6390733.0
